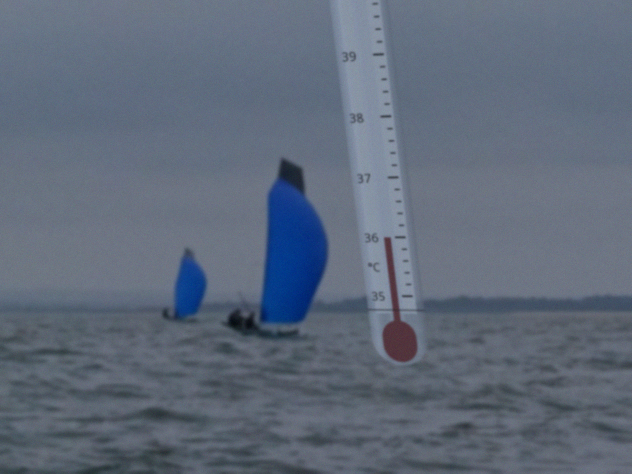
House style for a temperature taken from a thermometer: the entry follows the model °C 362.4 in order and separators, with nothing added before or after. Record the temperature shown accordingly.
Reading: °C 36
